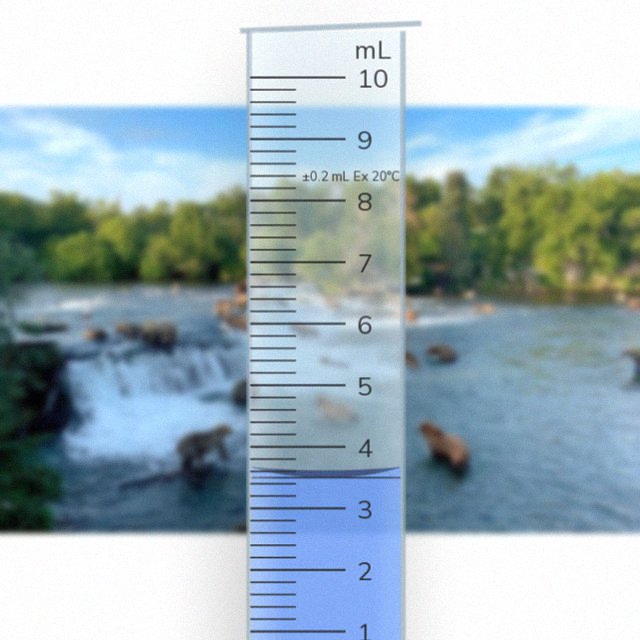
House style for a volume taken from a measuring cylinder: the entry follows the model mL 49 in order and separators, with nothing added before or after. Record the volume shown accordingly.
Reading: mL 3.5
